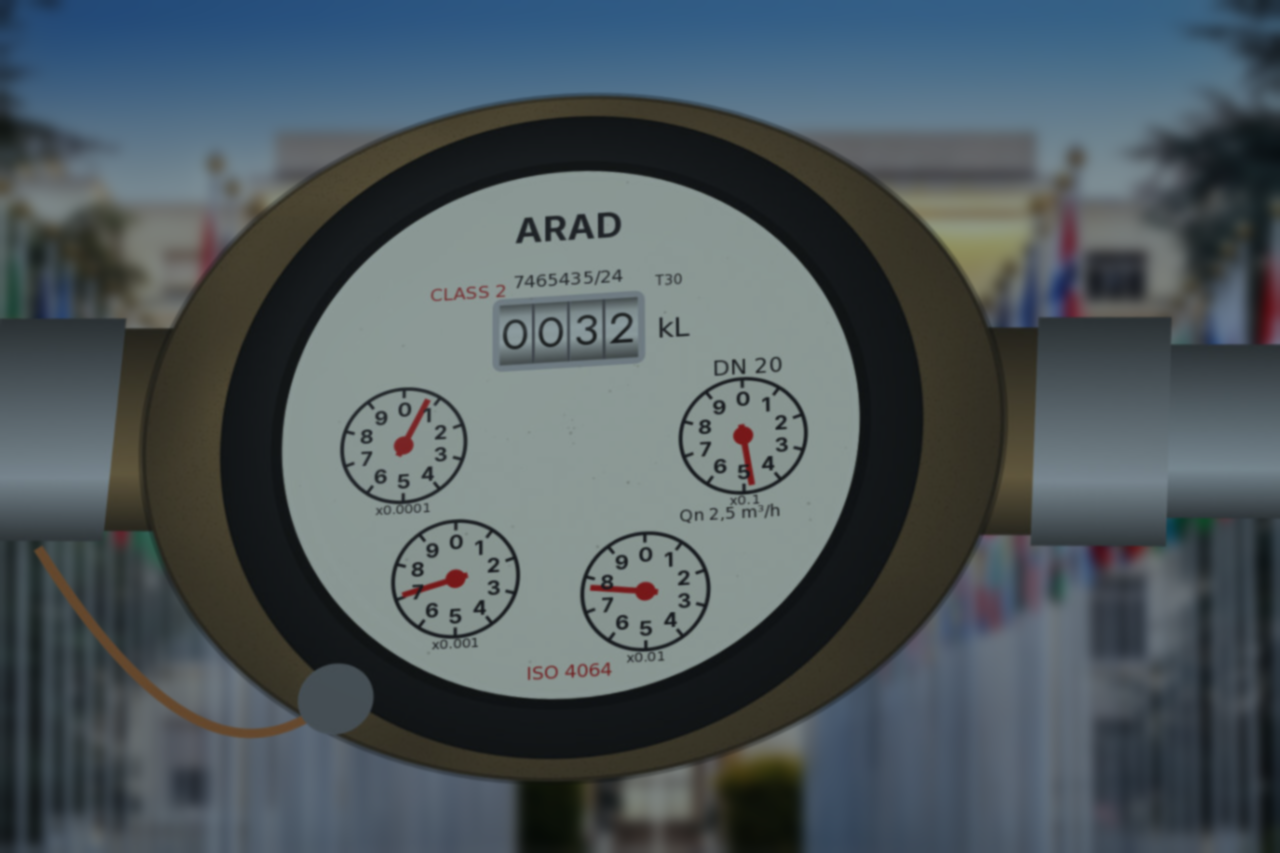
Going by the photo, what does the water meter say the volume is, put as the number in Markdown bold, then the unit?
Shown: **32.4770** kL
